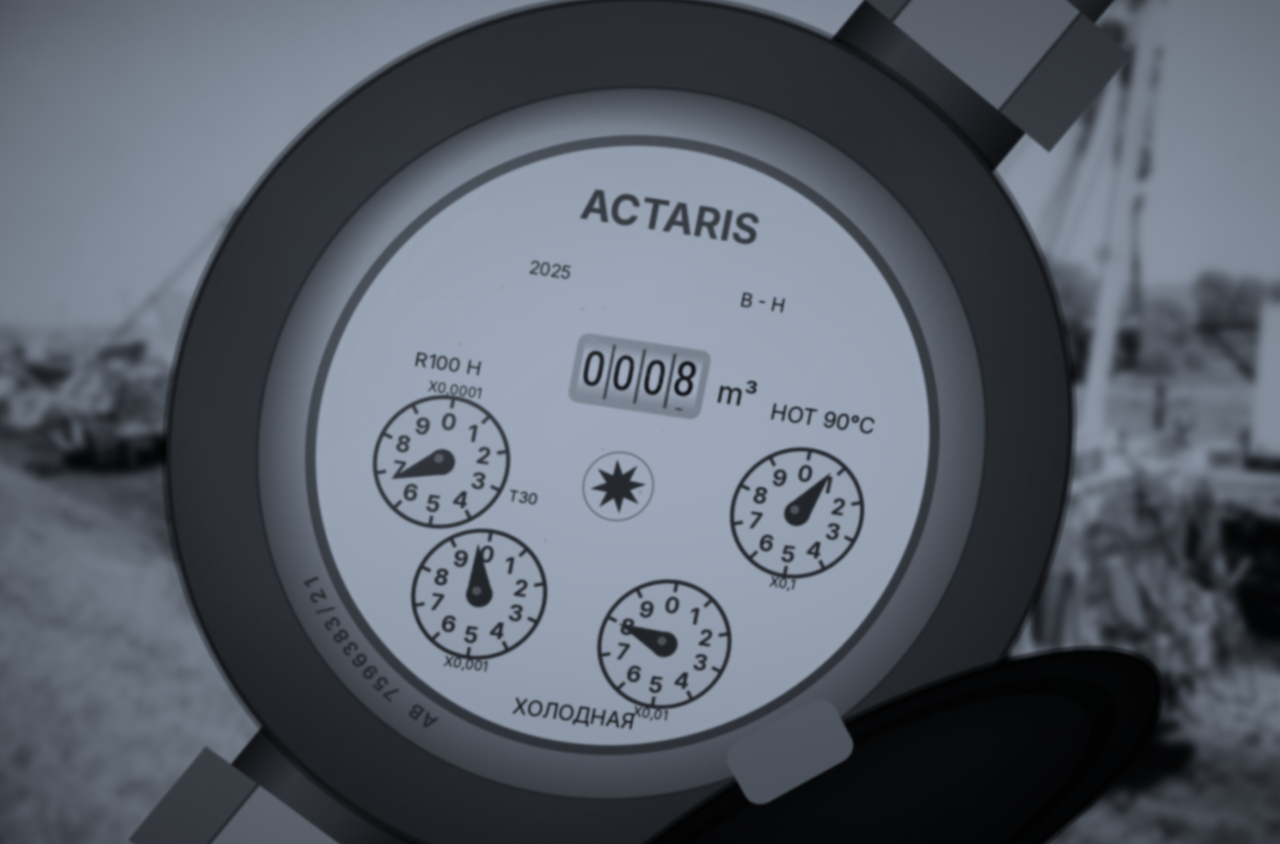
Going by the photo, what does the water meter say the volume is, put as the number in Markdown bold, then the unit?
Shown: **8.0796** m³
